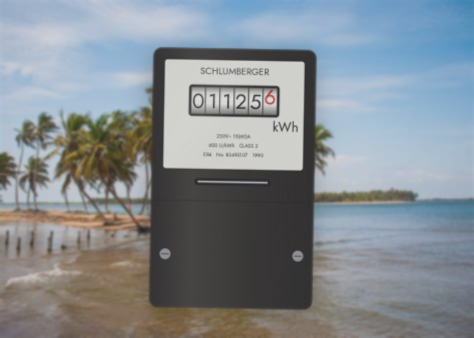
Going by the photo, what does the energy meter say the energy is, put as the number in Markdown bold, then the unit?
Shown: **1125.6** kWh
